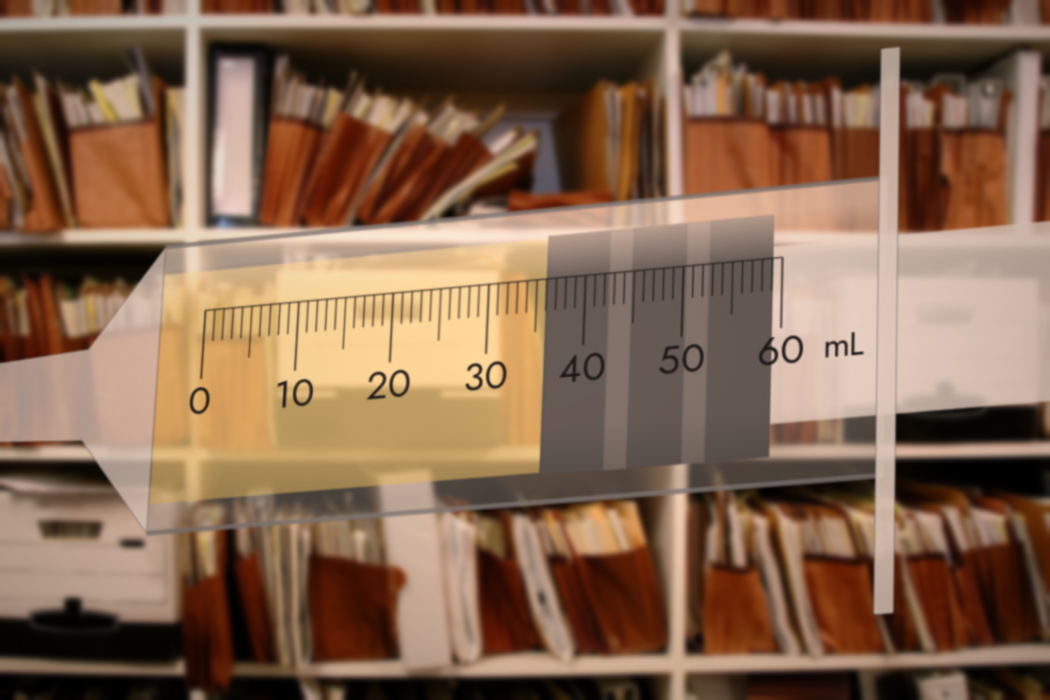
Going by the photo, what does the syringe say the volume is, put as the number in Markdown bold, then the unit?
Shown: **36** mL
